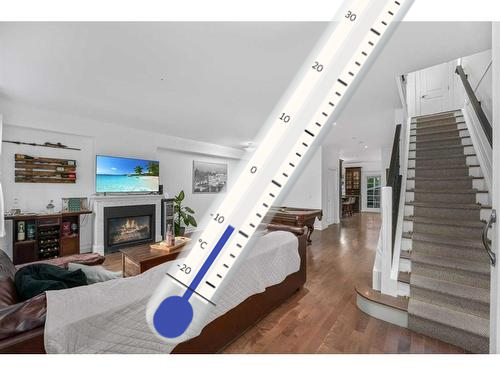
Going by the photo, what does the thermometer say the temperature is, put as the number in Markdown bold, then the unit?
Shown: **-10** °C
